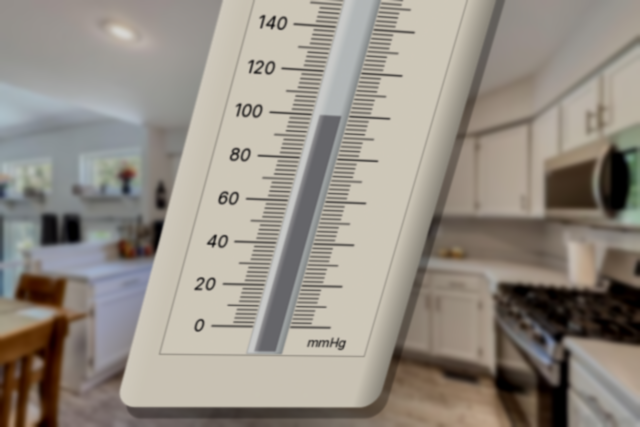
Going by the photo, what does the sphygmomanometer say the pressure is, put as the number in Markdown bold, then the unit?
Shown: **100** mmHg
